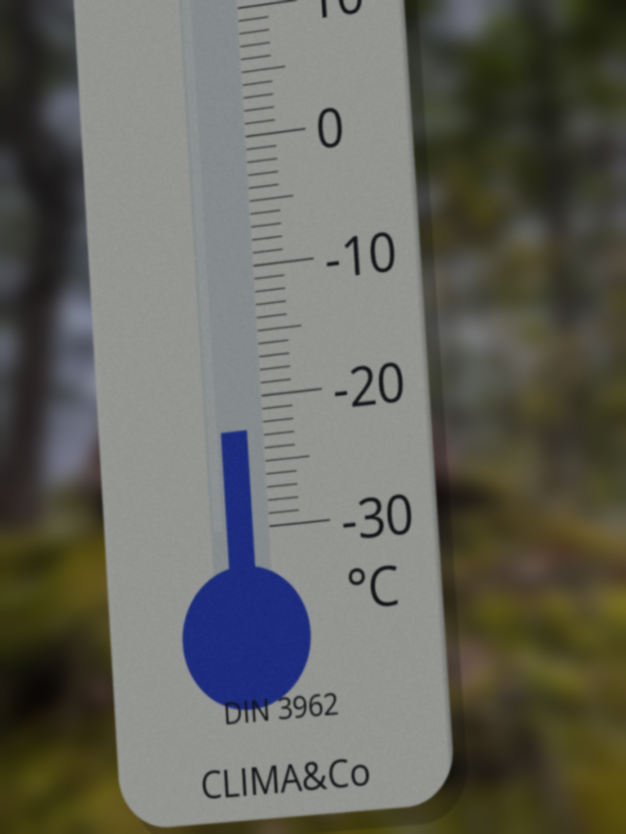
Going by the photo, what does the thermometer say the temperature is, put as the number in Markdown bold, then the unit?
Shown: **-22.5** °C
